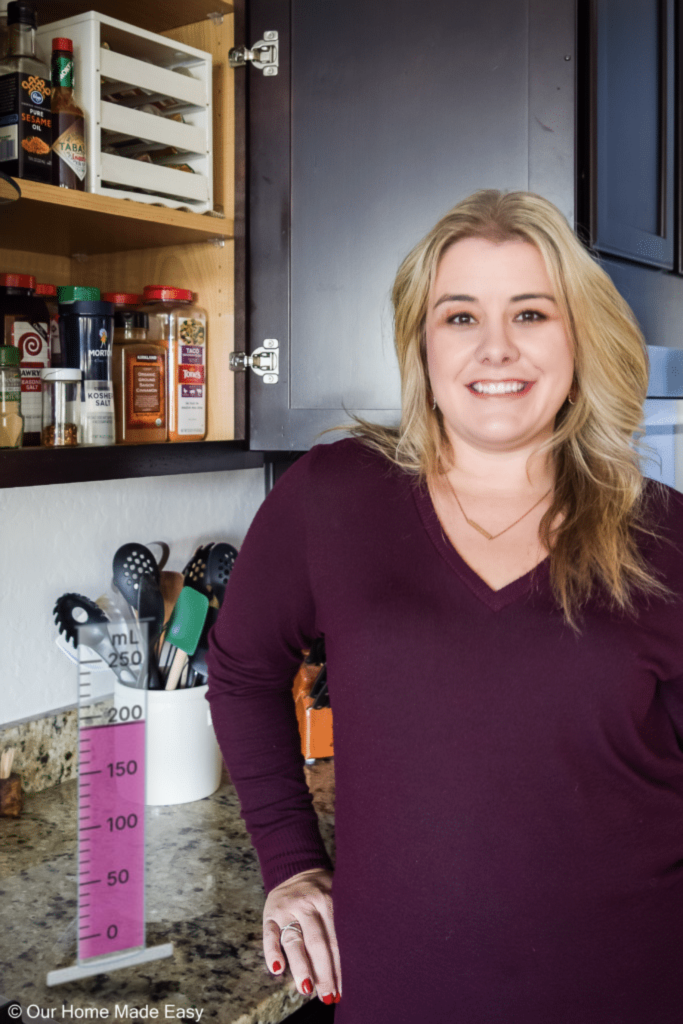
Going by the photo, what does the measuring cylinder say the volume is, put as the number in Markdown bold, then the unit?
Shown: **190** mL
